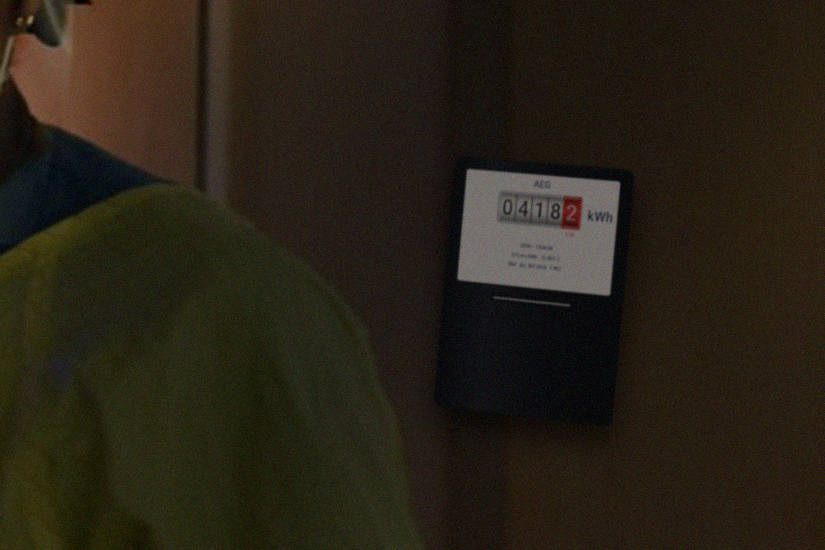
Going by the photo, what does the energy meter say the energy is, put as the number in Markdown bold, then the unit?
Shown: **418.2** kWh
